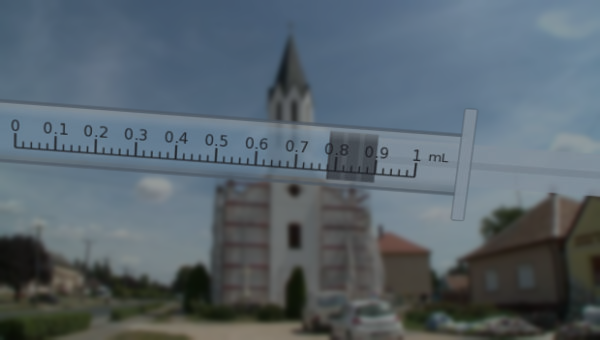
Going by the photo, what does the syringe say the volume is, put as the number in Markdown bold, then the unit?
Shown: **0.78** mL
